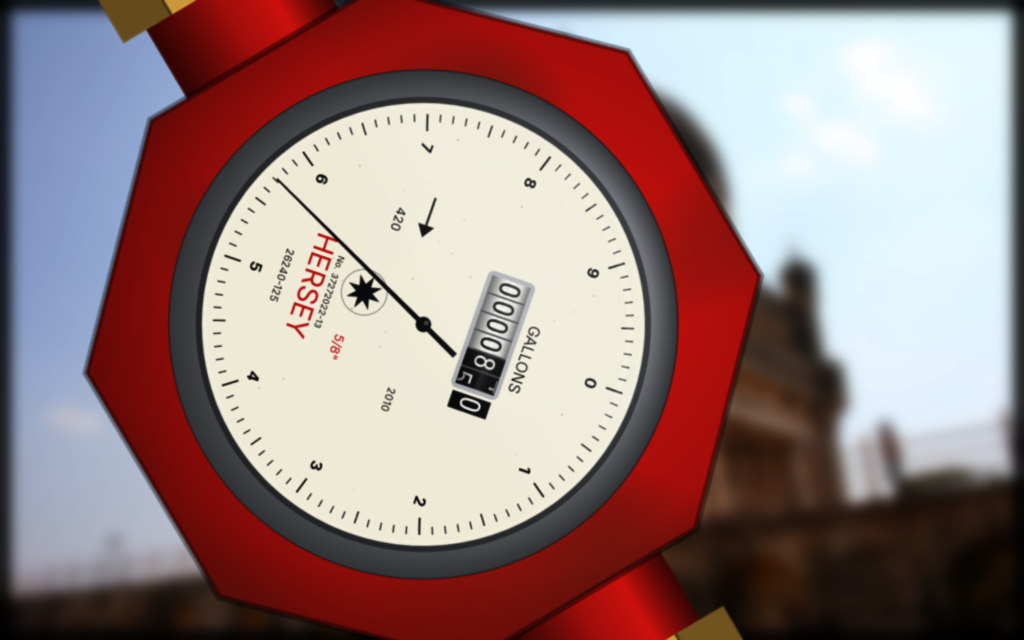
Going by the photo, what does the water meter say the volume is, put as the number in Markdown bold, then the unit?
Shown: **845.7** gal
